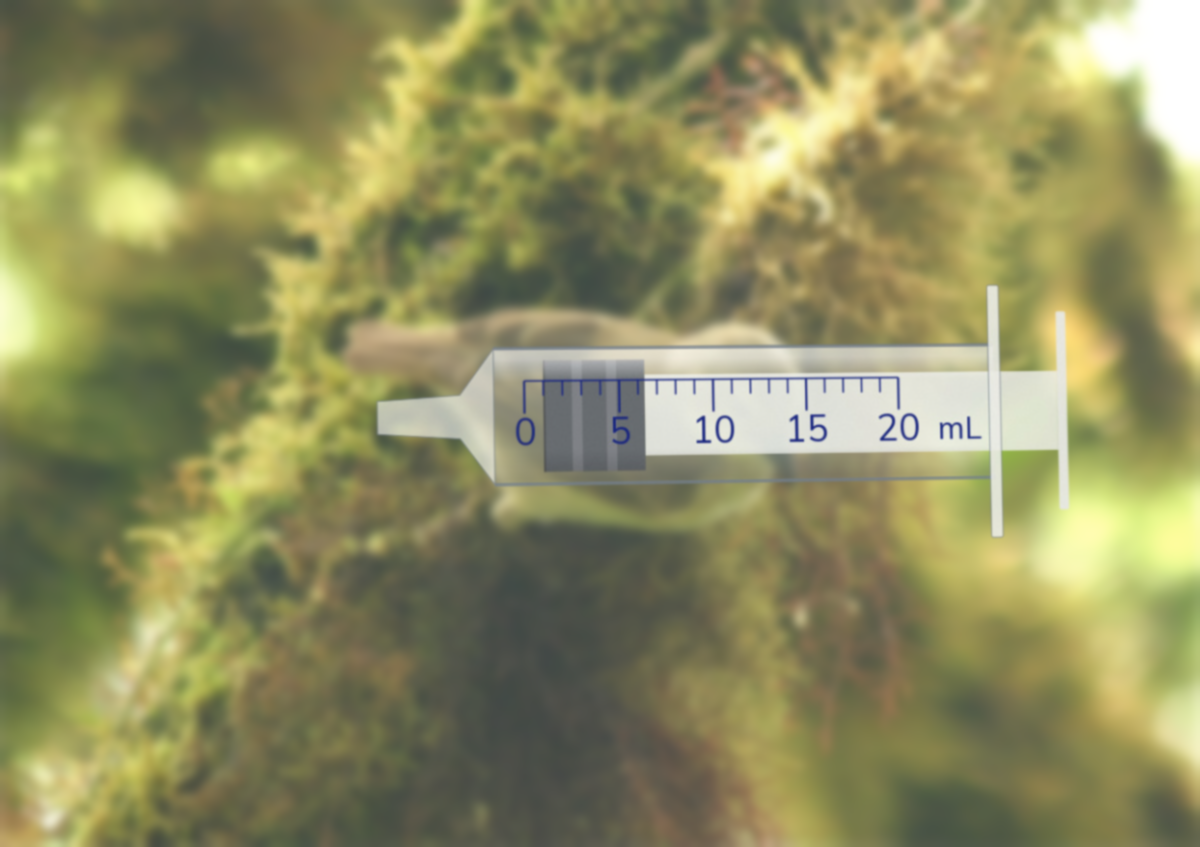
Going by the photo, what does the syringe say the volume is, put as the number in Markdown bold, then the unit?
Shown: **1** mL
